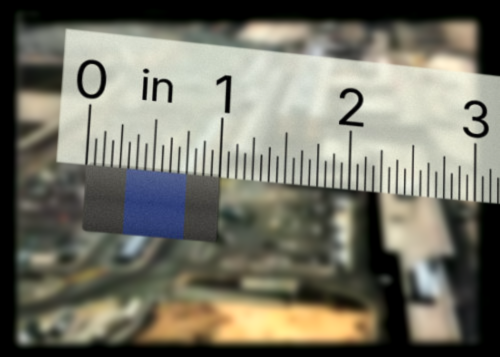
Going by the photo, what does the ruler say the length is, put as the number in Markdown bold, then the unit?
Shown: **1** in
